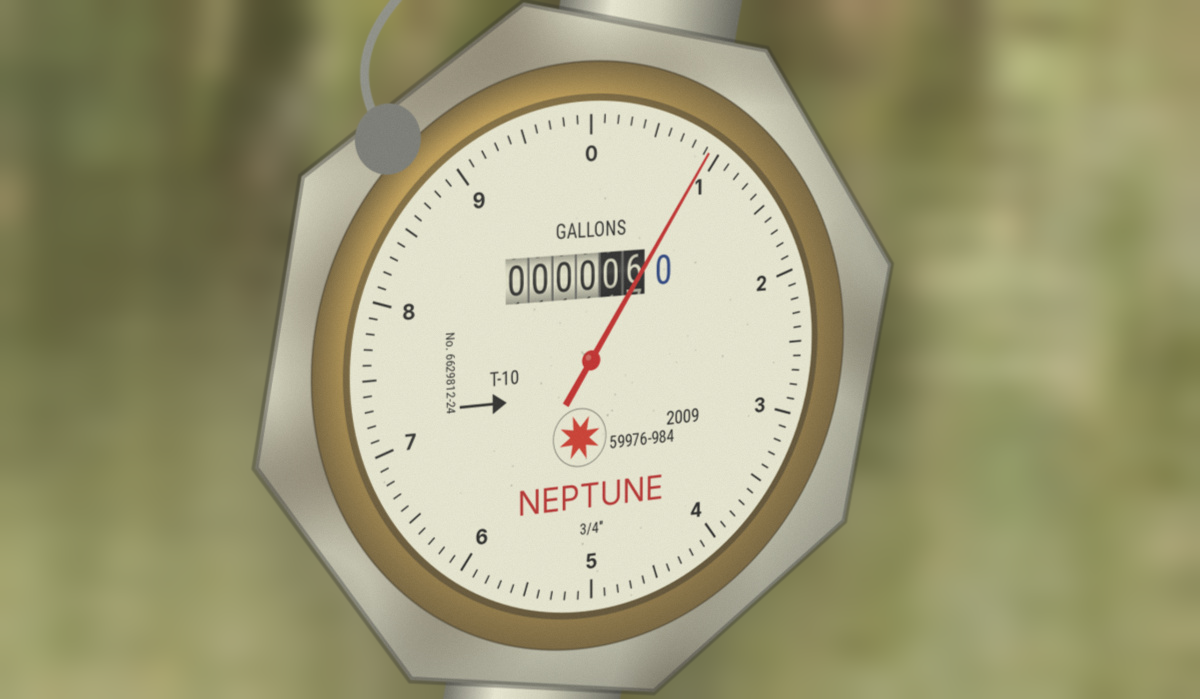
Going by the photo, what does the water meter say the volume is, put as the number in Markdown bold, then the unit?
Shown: **60.9** gal
